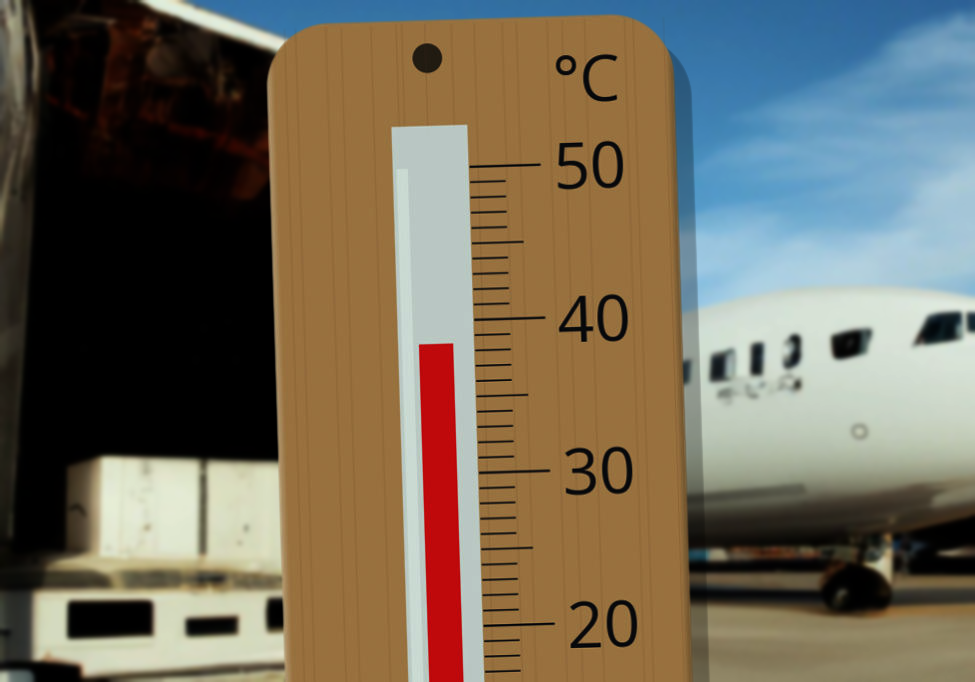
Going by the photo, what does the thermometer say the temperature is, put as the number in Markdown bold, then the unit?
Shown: **38.5** °C
